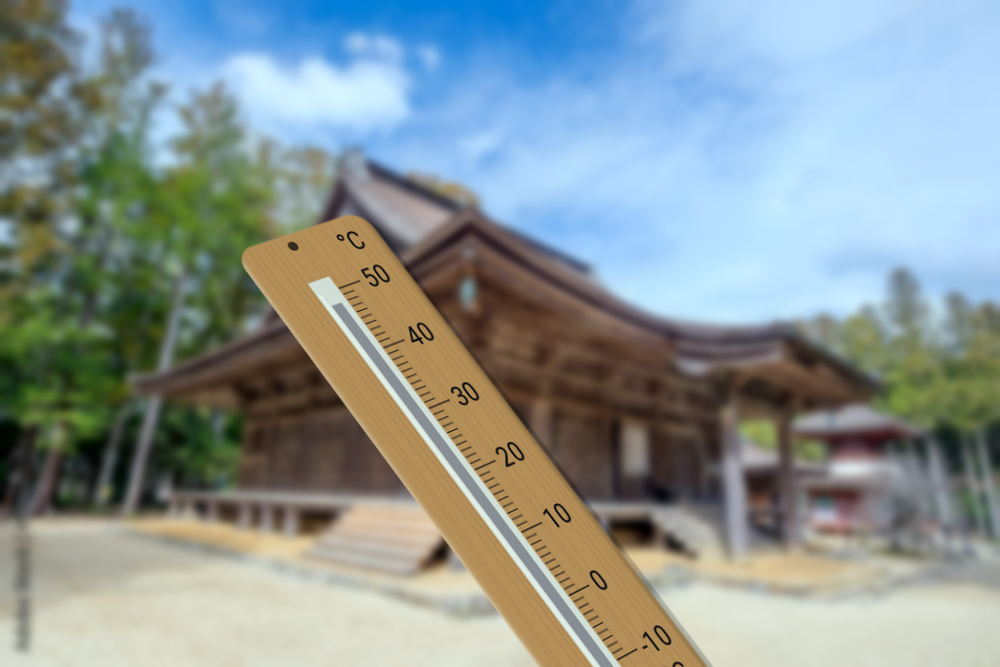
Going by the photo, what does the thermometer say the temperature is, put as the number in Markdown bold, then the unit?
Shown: **48** °C
